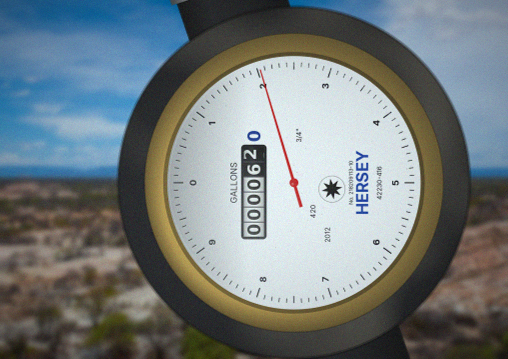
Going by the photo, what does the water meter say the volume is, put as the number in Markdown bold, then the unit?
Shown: **622.0** gal
